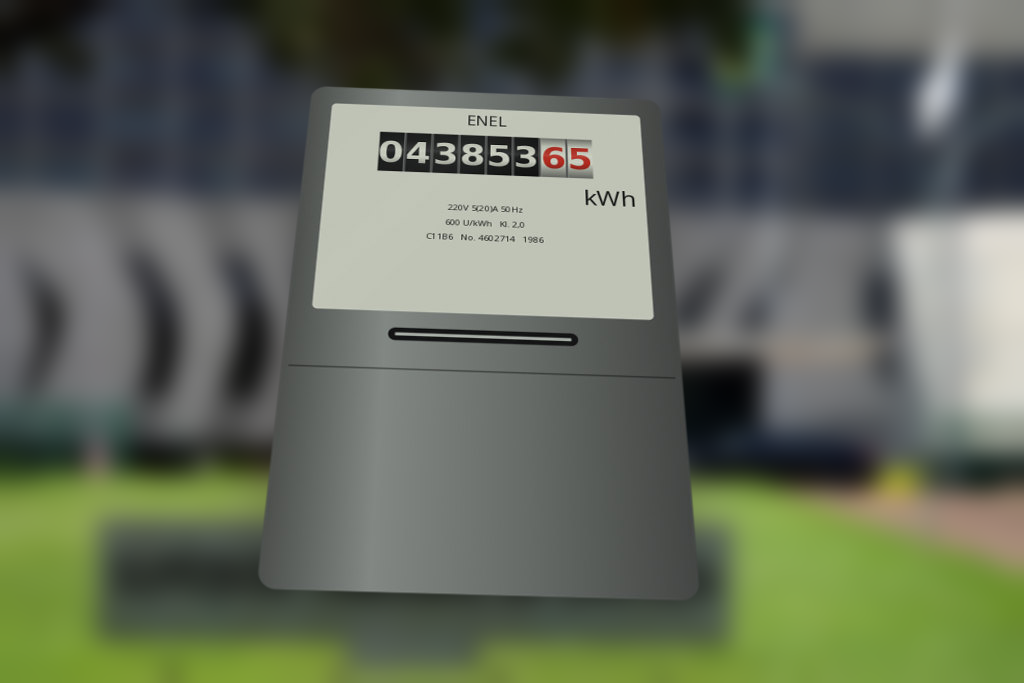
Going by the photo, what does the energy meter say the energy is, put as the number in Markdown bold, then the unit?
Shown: **43853.65** kWh
